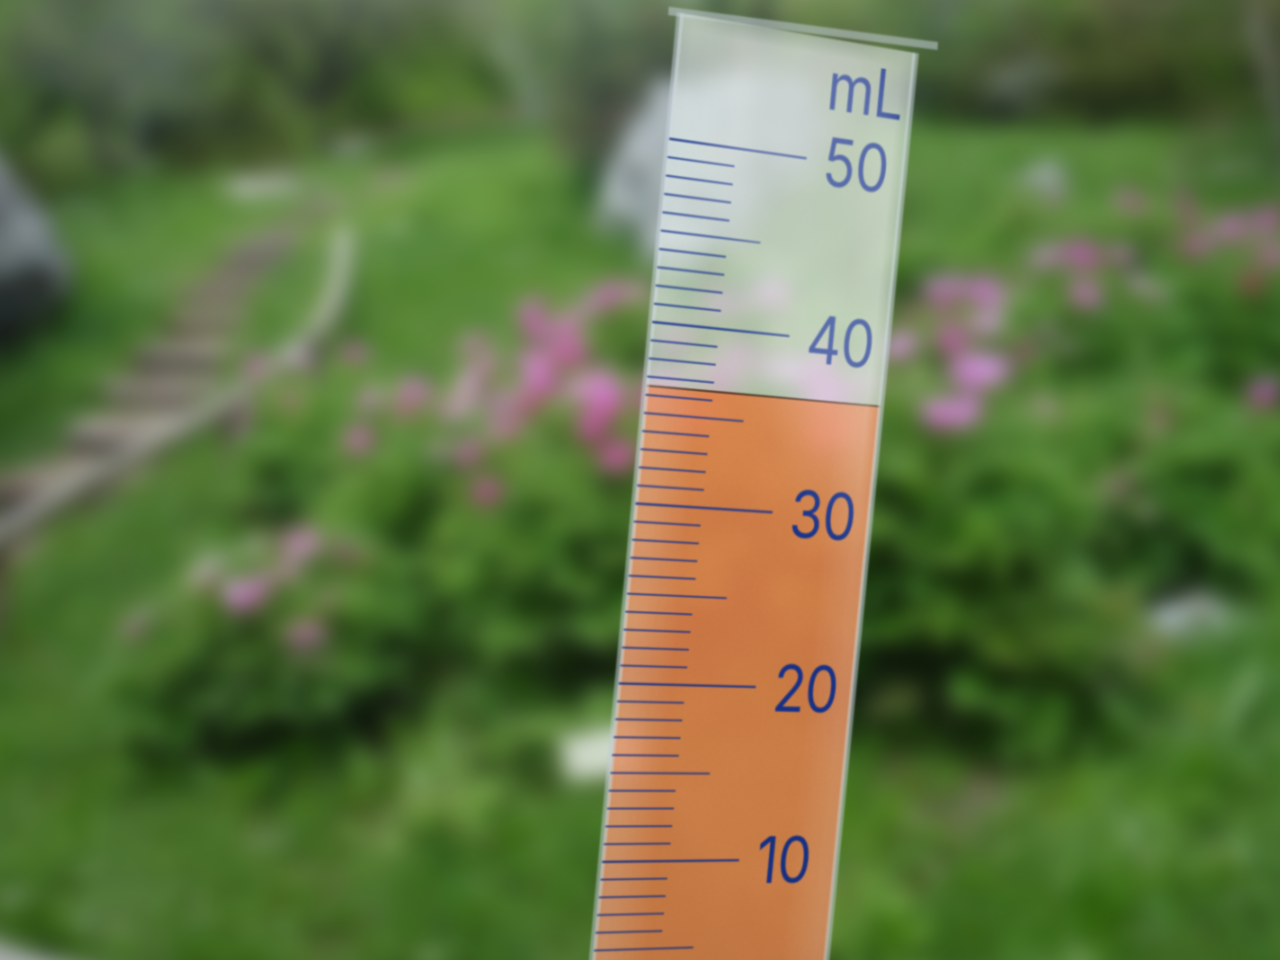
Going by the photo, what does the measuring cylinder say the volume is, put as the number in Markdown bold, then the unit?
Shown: **36.5** mL
